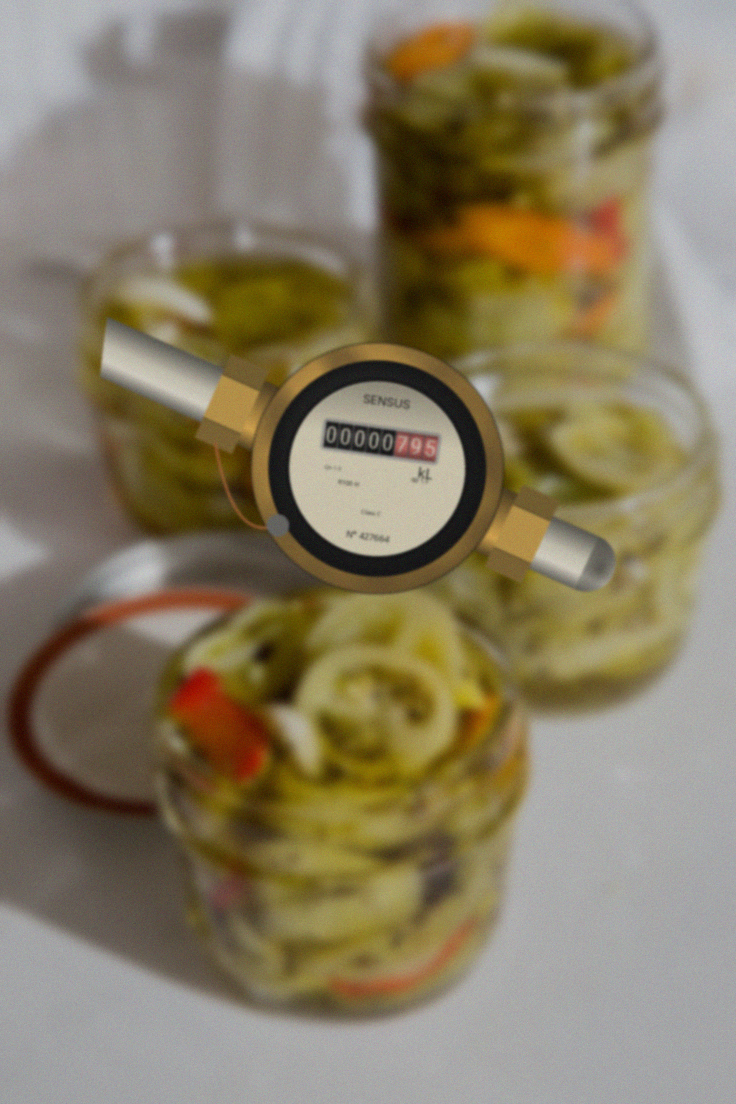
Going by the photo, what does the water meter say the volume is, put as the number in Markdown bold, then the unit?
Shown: **0.795** kL
